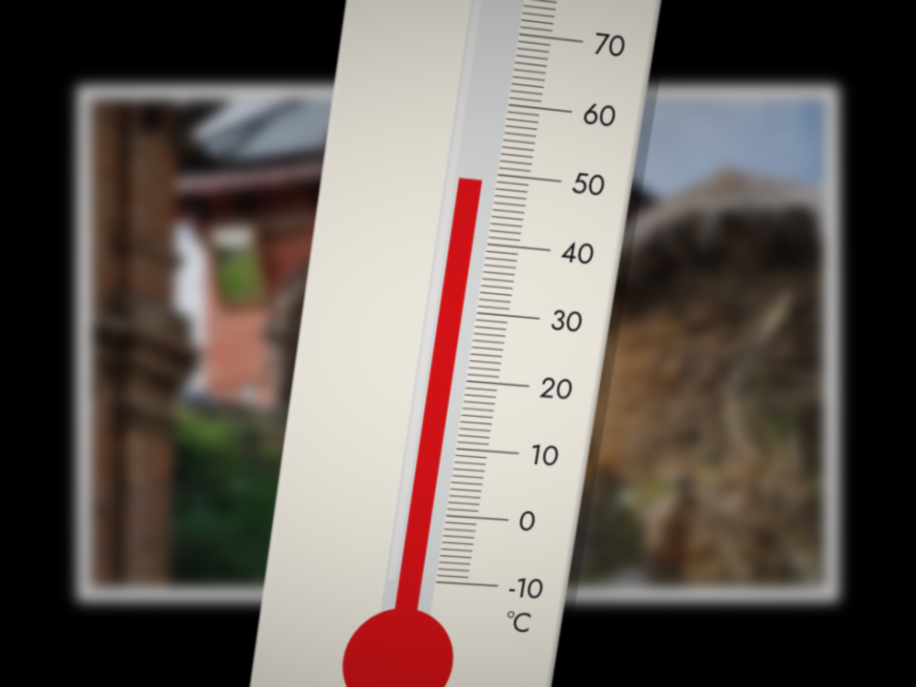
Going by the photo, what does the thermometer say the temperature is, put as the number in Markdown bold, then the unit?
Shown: **49** °C
